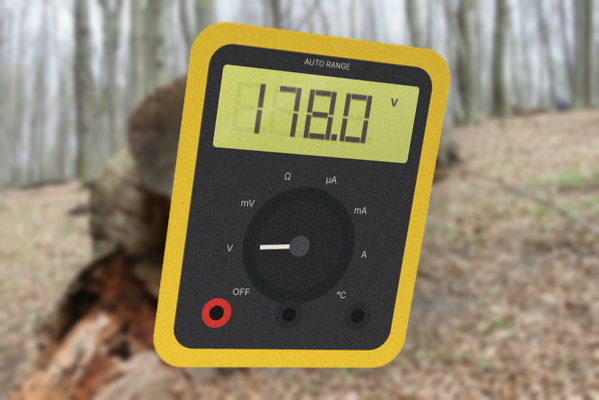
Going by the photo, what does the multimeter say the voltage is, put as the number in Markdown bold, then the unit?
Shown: **178.0** V
